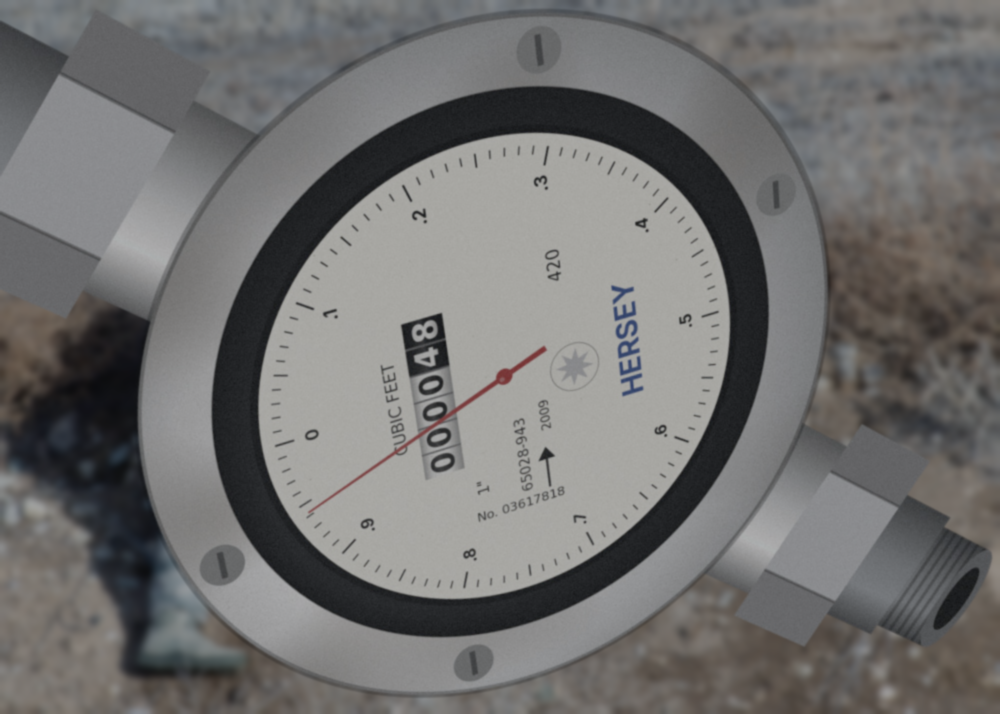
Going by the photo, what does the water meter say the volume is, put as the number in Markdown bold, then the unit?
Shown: **47.94** ft³
